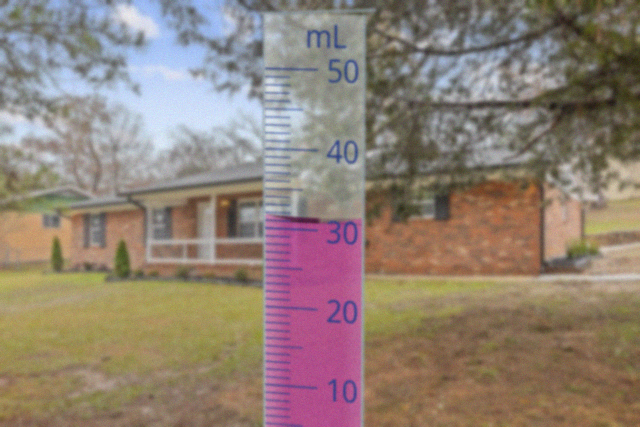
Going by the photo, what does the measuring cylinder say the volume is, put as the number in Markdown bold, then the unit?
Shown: **31** mL
